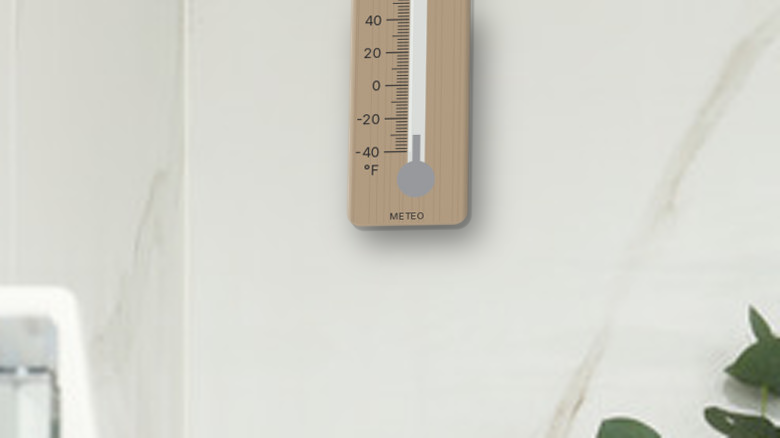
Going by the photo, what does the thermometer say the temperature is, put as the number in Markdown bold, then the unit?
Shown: **-30** °F
